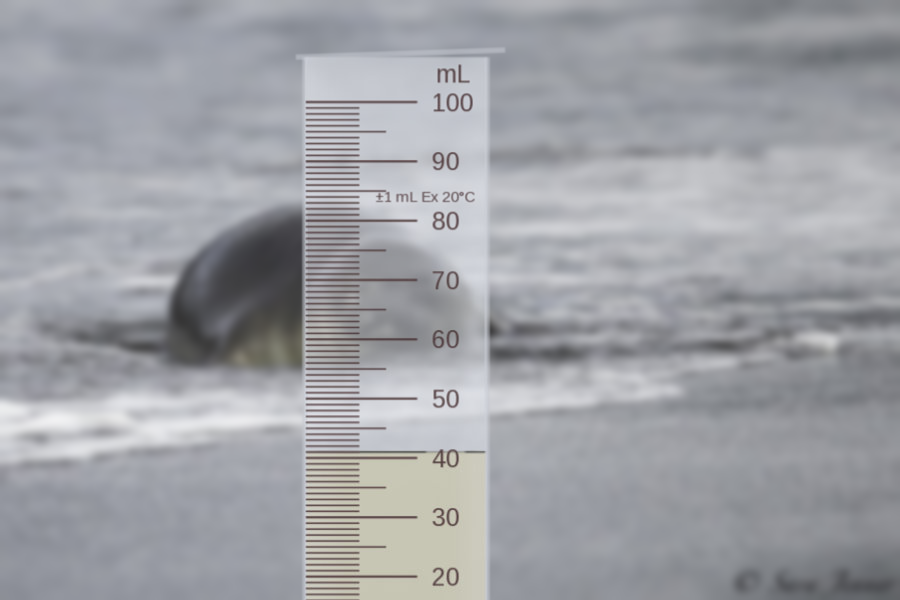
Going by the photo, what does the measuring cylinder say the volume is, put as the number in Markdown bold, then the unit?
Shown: **41** mL
